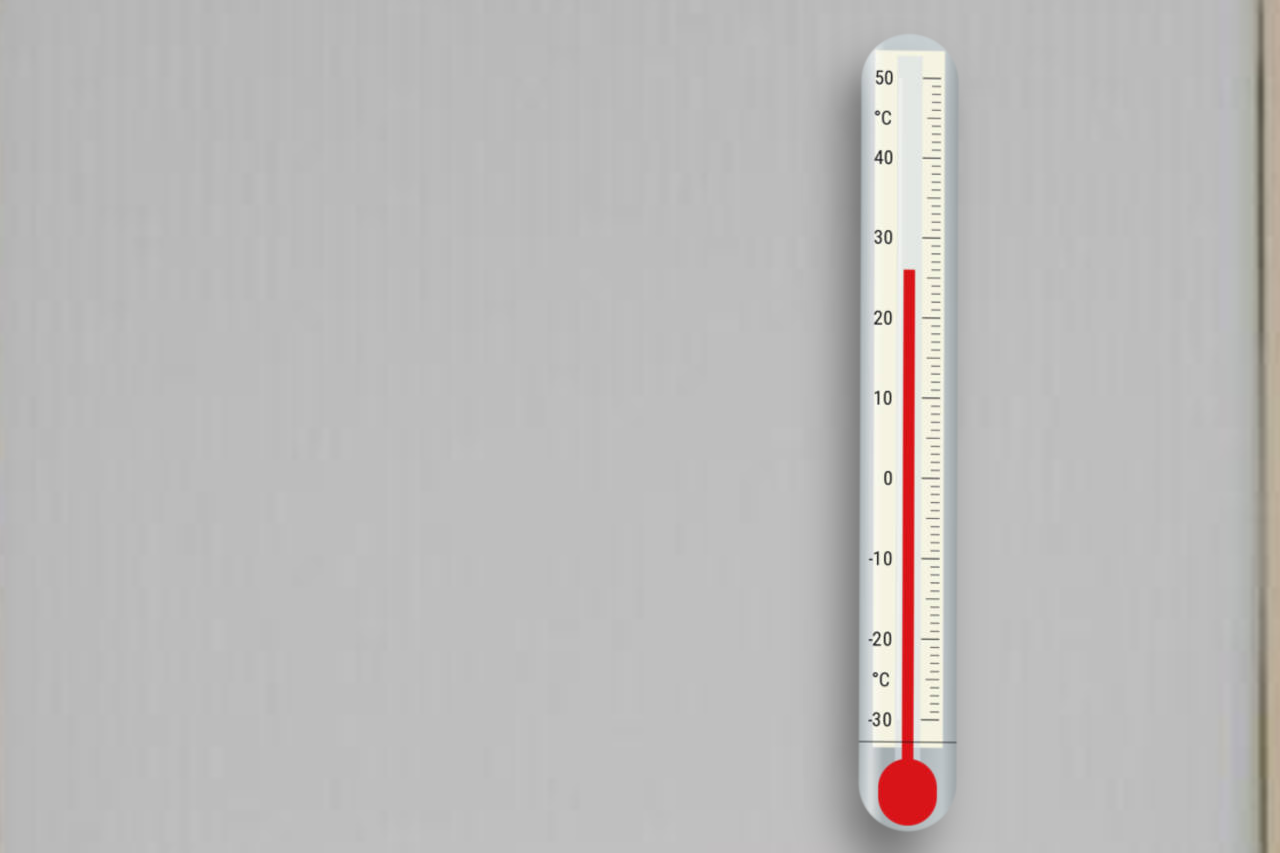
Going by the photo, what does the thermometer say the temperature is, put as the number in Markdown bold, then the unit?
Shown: **26** °C
